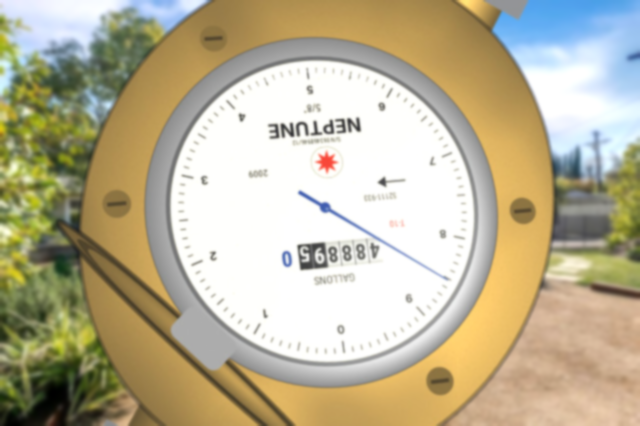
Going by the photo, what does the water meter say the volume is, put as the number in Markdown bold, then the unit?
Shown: **4888948.5** gal
